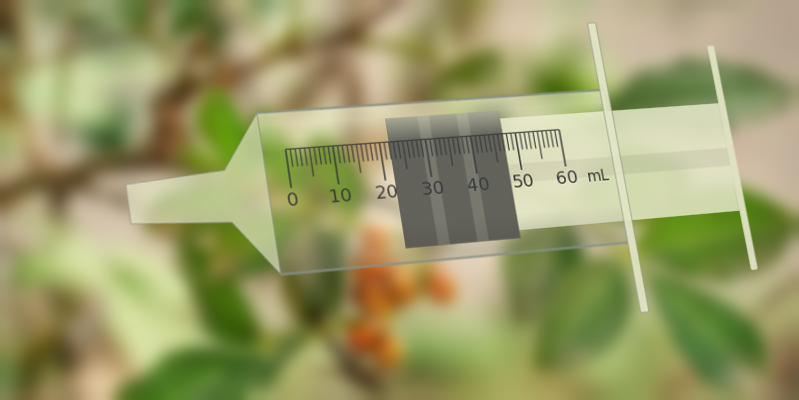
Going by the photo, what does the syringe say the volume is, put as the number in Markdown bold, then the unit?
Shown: **22** mL
